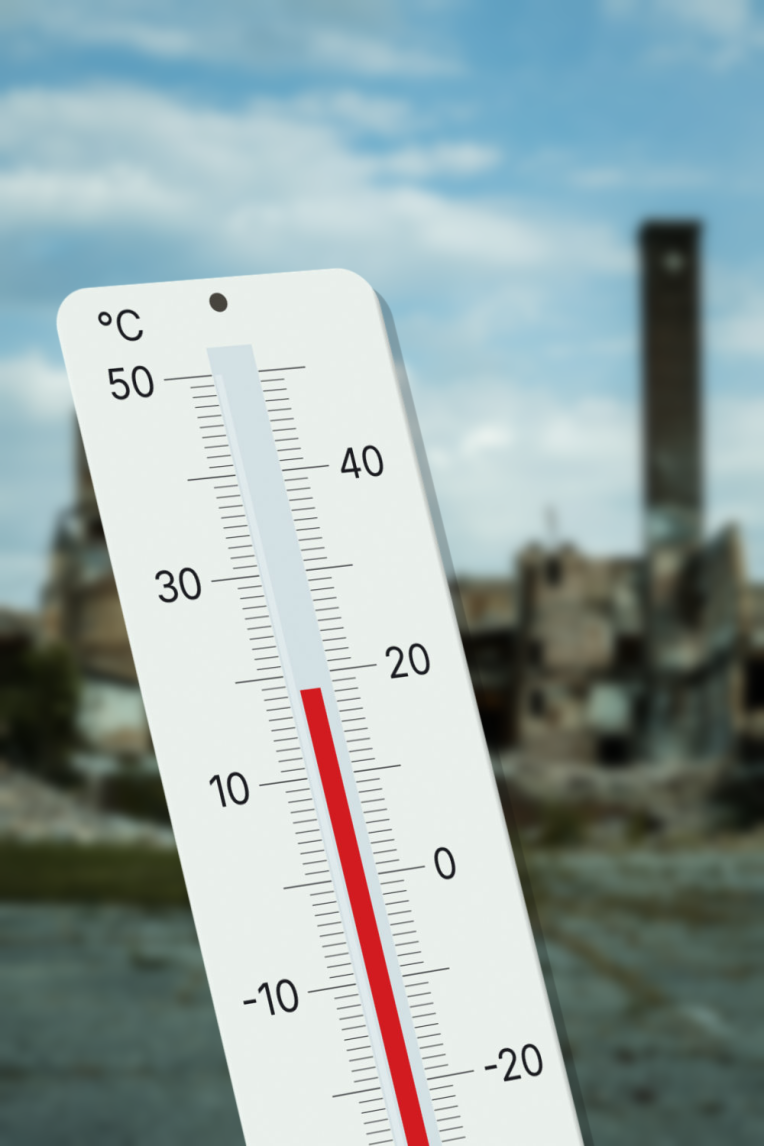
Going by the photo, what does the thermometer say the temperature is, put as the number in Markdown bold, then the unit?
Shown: **18.5** °C
